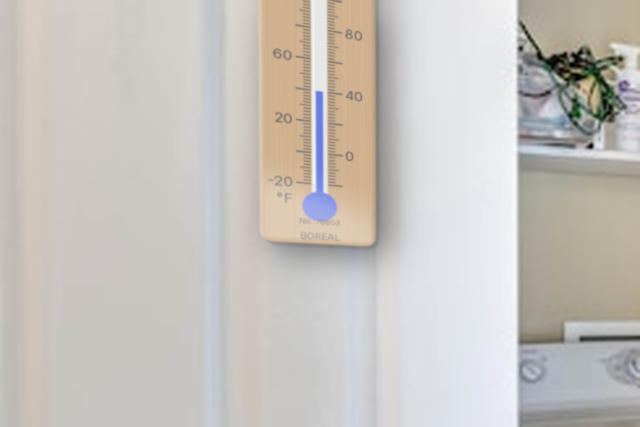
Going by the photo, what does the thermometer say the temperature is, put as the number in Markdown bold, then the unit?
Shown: **40** °F
